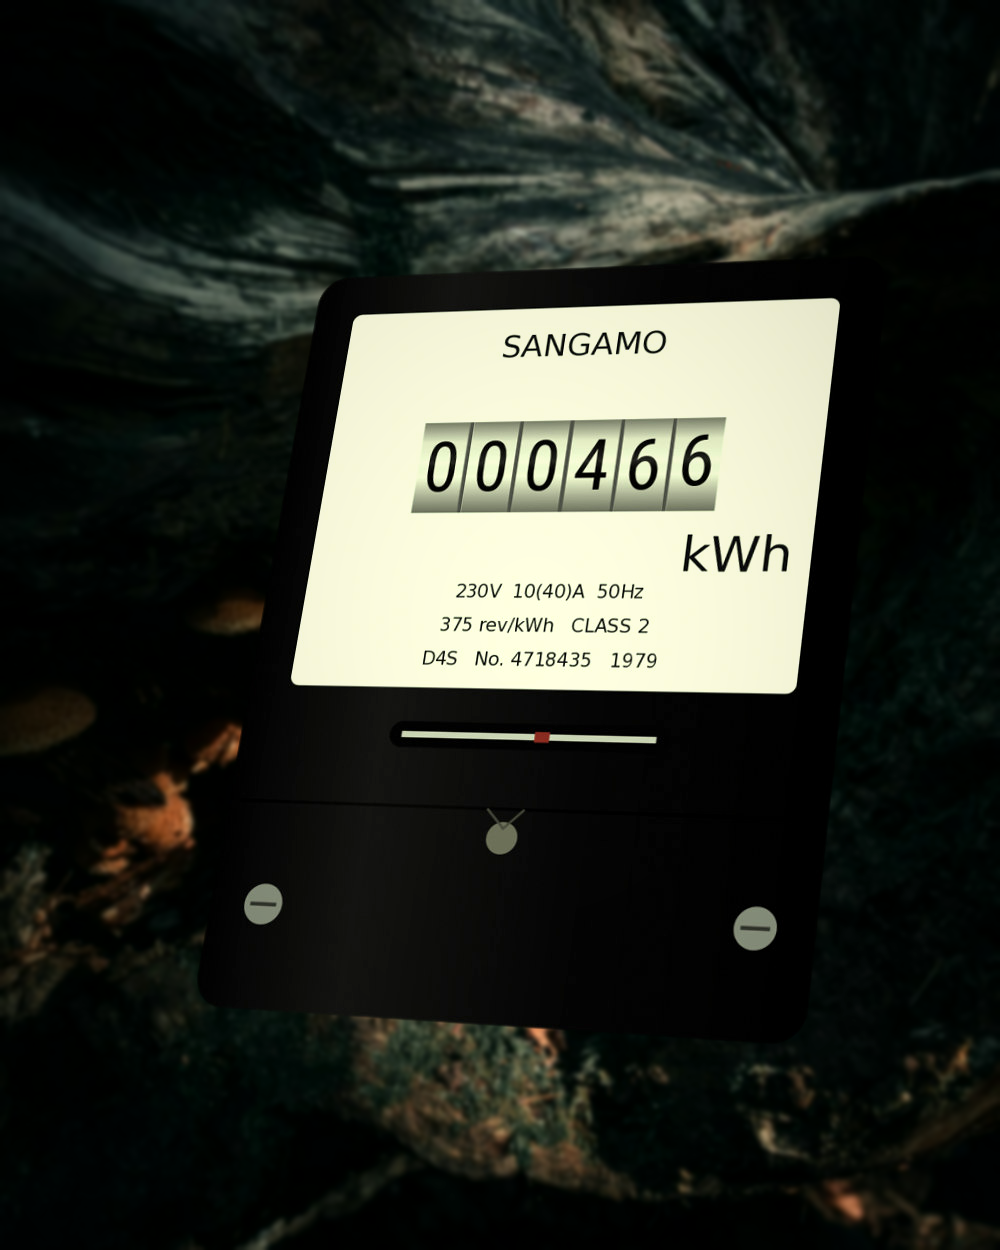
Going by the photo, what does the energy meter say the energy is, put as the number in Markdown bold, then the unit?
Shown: **466** kWh
